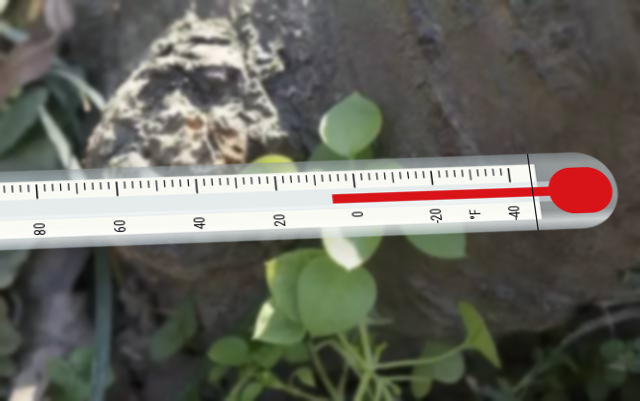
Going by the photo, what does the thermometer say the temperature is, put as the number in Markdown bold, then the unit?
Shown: **6** °F
